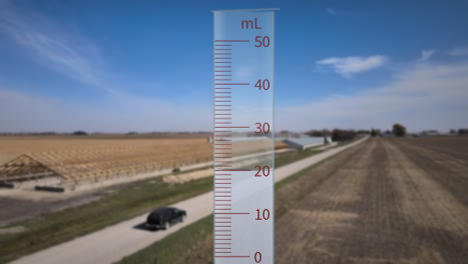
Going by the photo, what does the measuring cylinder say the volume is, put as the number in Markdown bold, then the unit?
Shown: **20** mL
